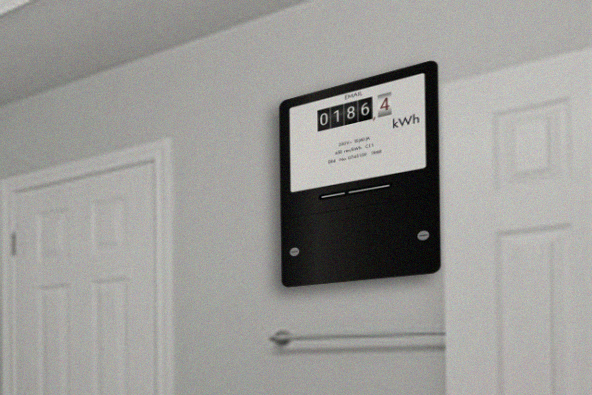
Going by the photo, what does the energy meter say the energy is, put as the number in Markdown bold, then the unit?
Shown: **186.4** kWh
